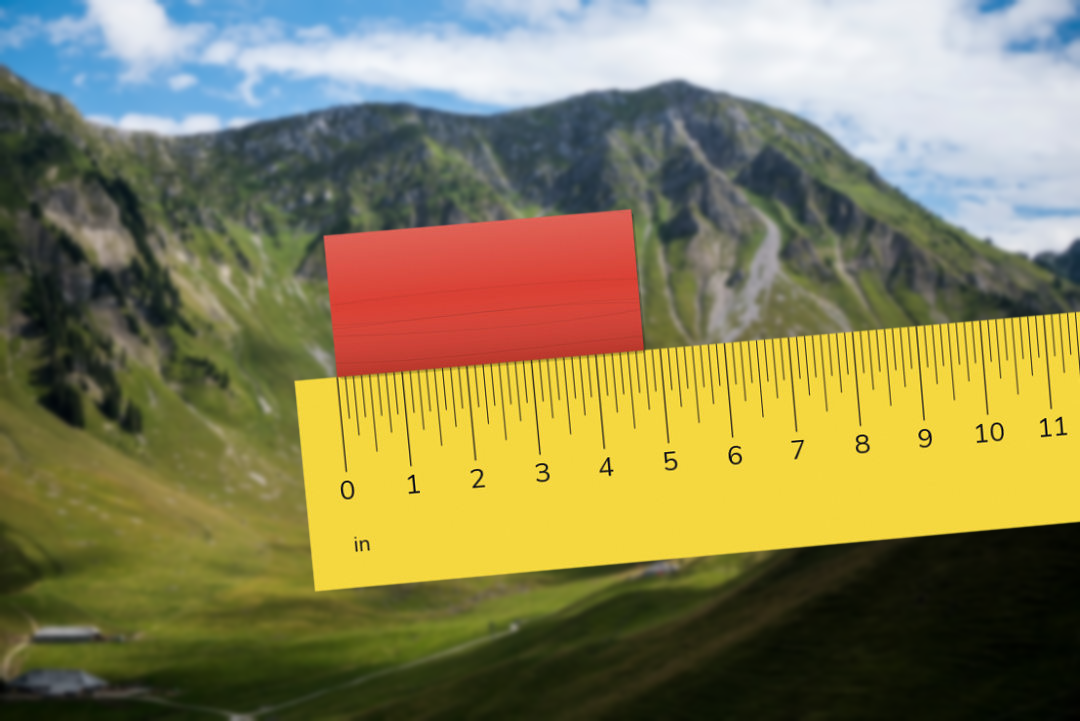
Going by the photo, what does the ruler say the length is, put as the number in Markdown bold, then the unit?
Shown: **4.75** in
